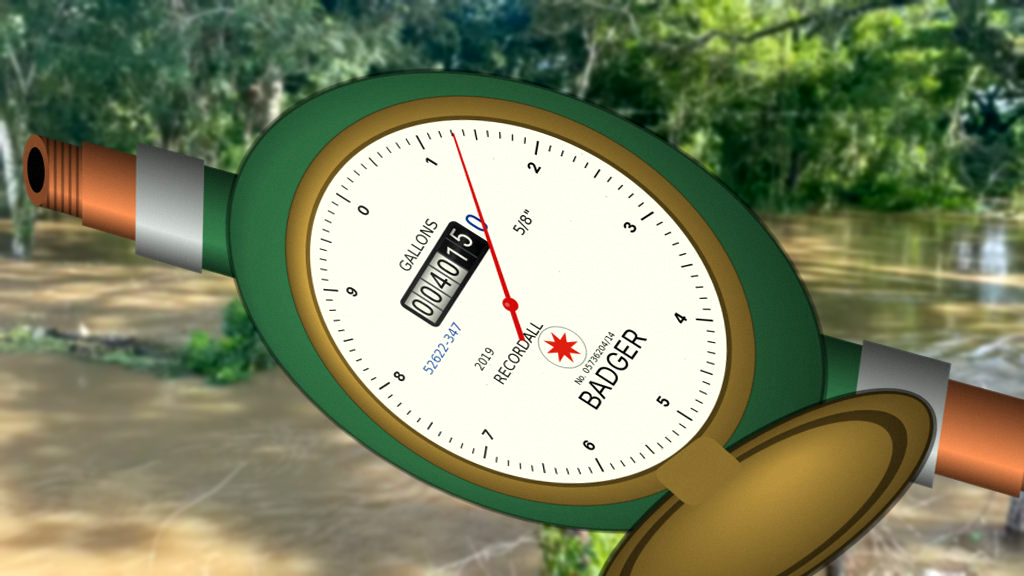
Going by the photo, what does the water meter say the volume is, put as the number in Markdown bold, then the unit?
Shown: **40151.3** gal
